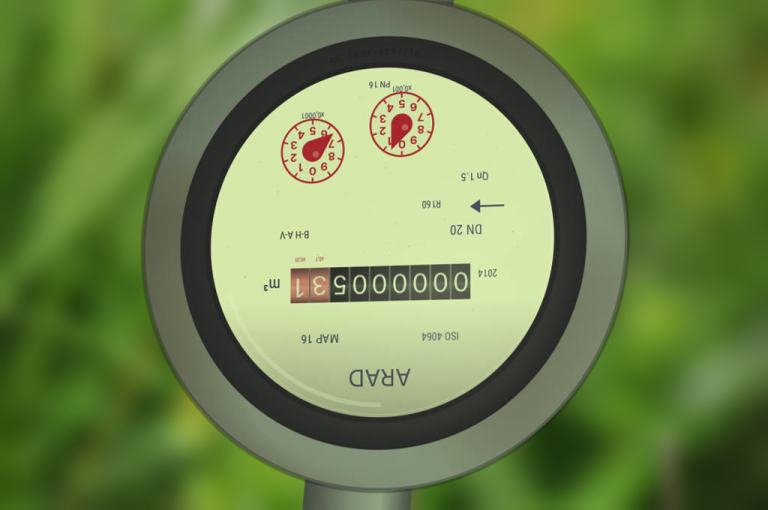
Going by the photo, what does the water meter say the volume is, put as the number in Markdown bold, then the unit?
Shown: **5.3106** m³
